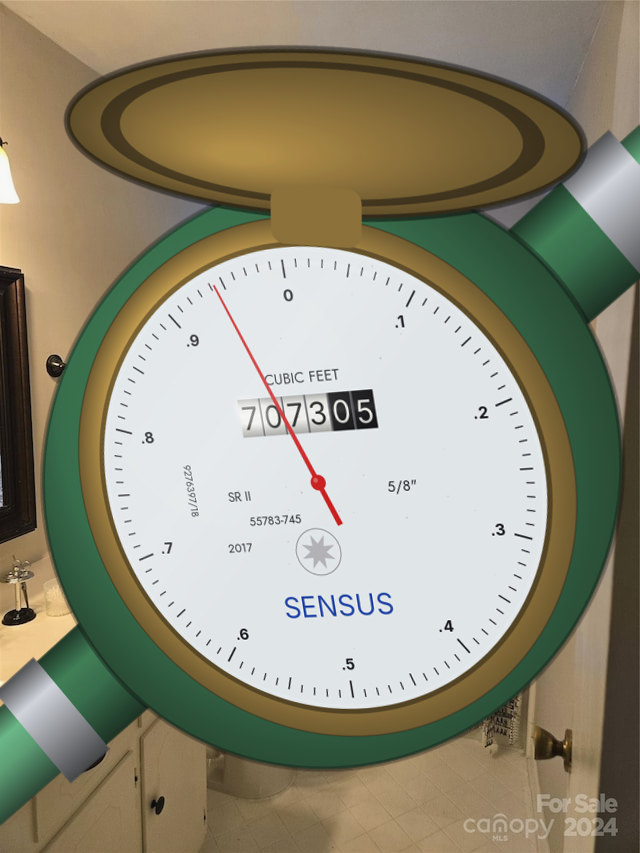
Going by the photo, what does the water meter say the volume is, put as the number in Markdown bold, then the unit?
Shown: **707304.94** ft³
